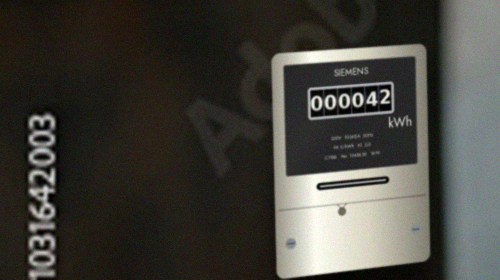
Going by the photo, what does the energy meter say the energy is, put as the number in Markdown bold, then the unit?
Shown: **42** kWh
